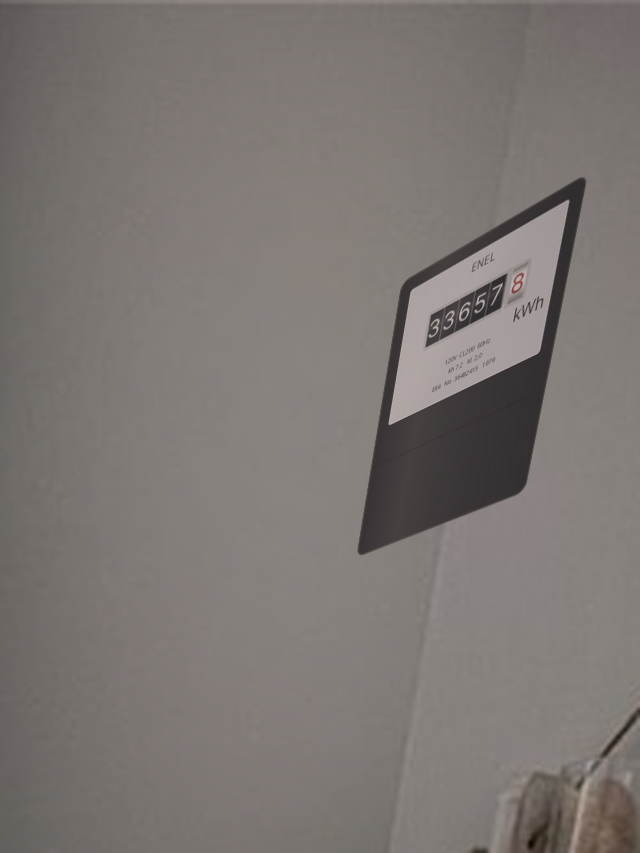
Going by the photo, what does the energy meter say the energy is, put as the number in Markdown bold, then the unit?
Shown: **33657.8** kWh
